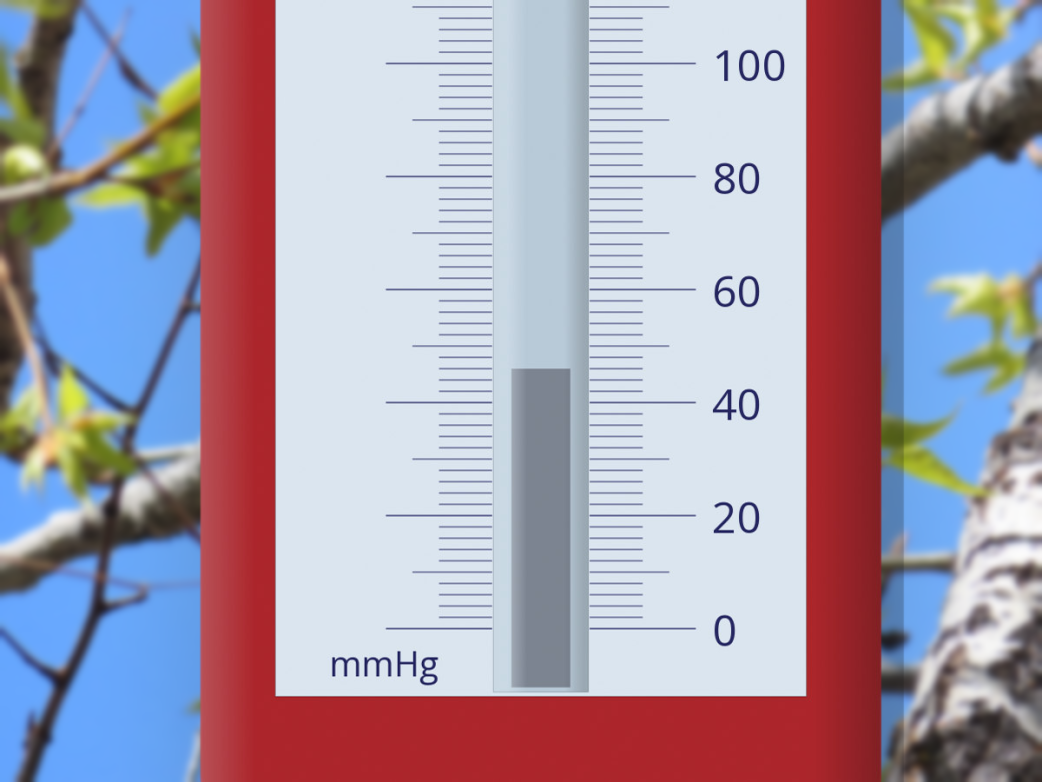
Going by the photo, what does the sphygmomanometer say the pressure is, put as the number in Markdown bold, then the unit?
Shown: **46** mmHg
